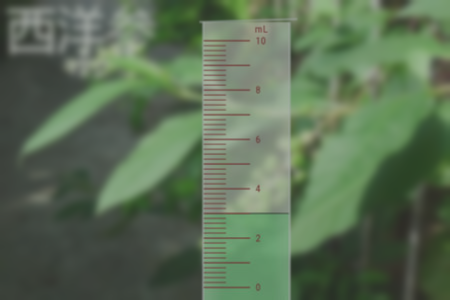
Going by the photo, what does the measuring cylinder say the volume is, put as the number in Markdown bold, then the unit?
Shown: **3** mL
